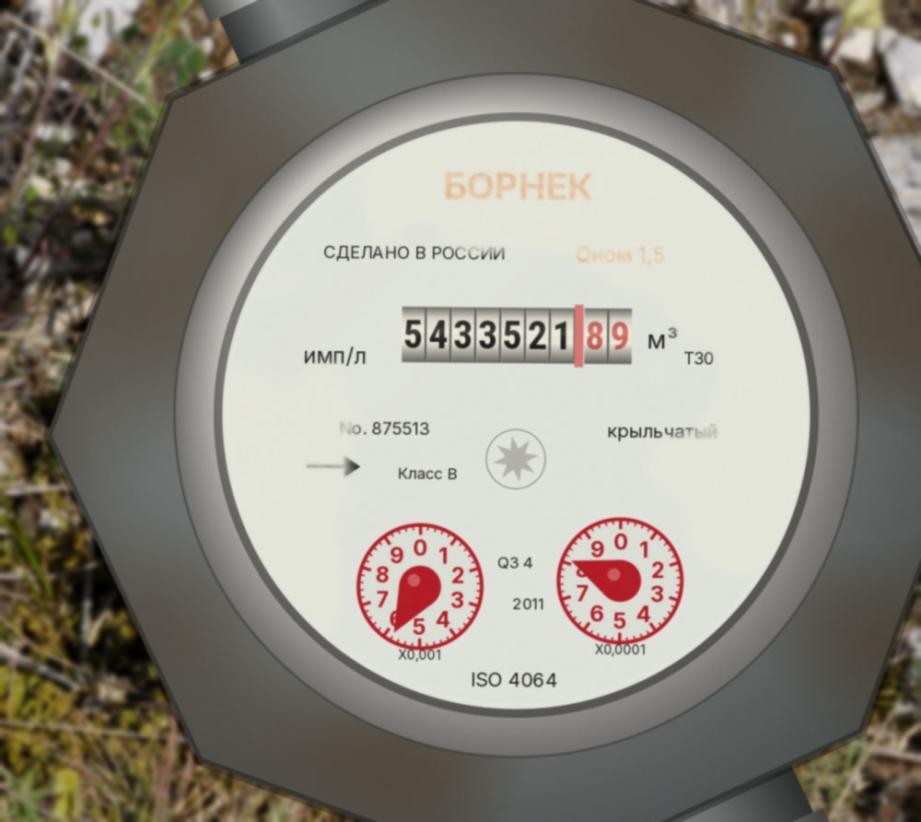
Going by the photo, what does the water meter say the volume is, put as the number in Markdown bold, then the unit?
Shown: **5433521.8958** m³
